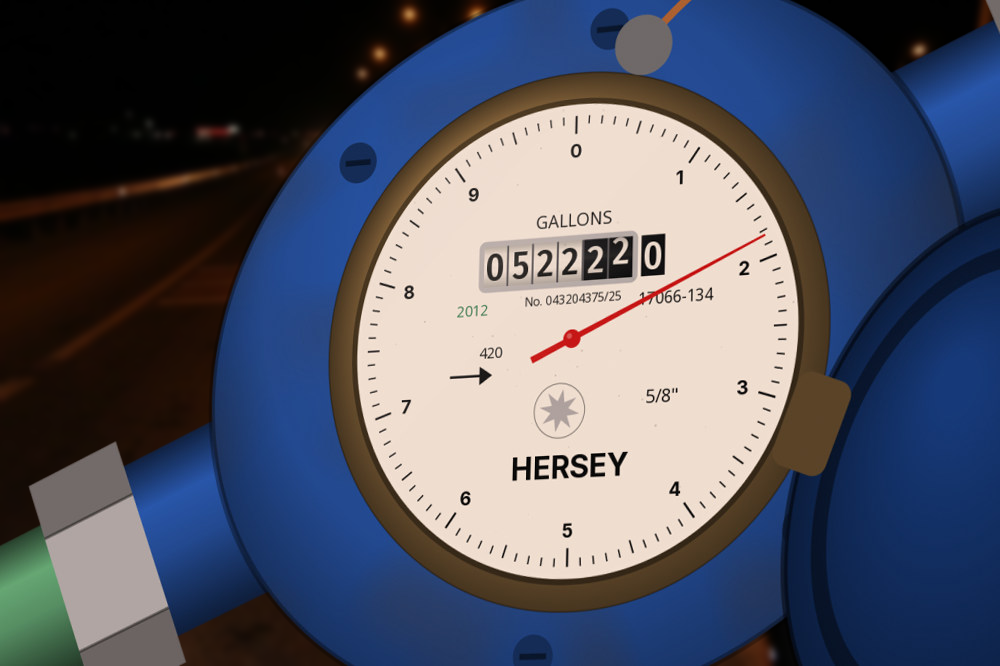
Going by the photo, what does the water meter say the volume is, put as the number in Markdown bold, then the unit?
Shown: **522221.8** gal
